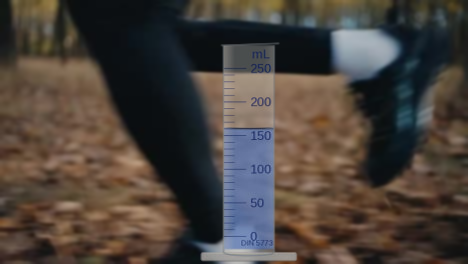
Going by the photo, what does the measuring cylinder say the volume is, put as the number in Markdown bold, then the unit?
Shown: **160** mL
